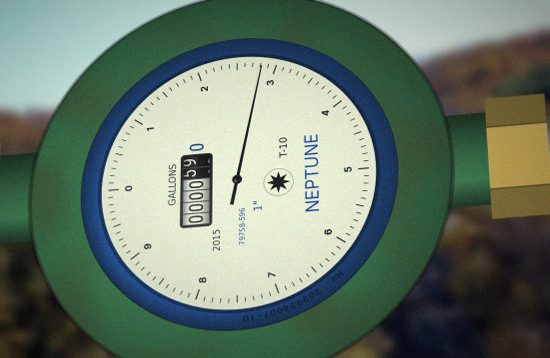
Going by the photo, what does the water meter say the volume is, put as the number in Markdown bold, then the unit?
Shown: **592.8** gal
